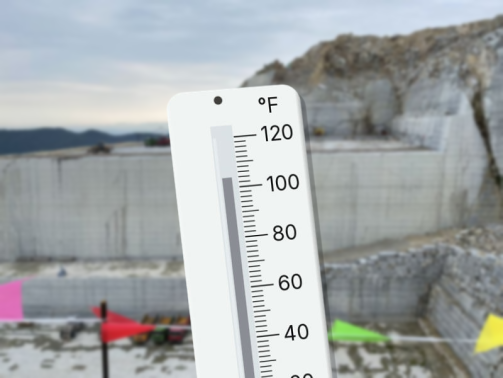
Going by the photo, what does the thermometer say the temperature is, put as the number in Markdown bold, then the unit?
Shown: **104** °F
